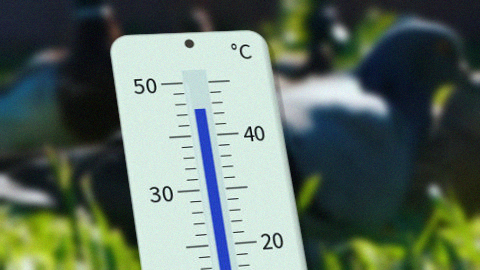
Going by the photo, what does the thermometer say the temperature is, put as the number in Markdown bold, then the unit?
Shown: **45** °C
